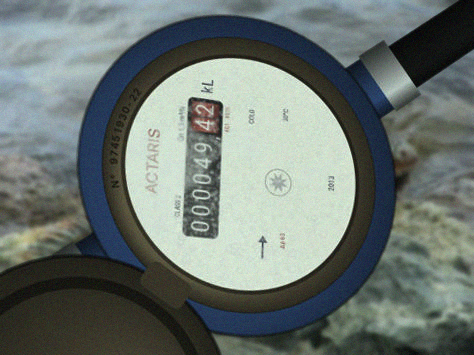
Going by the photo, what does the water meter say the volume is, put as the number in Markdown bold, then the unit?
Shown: **49.42** kL
